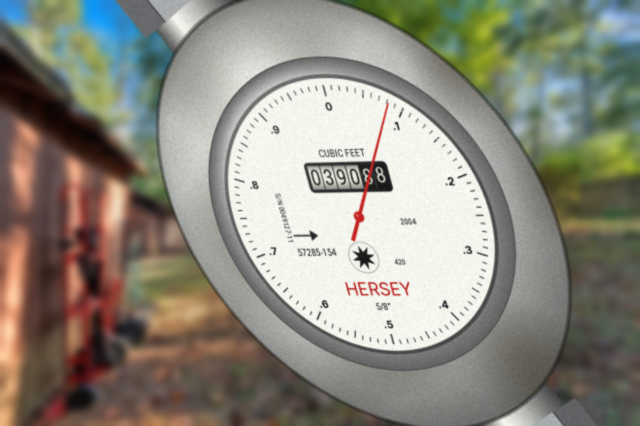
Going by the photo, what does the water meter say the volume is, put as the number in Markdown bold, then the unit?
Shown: **39088.08** ft³
